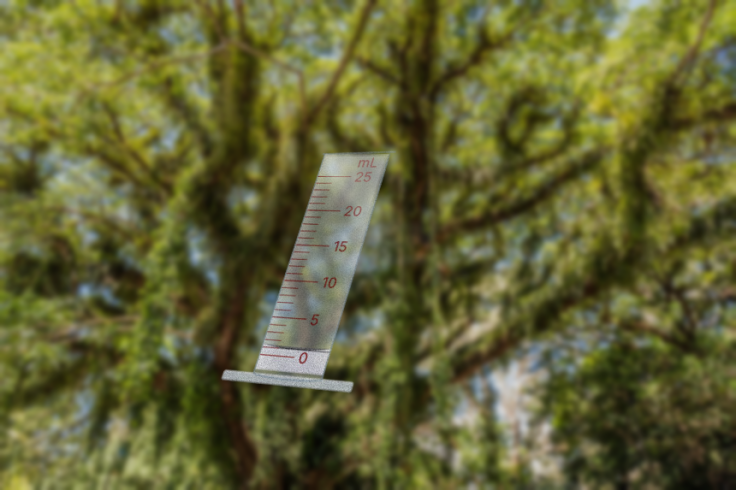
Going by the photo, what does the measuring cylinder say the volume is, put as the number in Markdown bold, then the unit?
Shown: **1** mL
